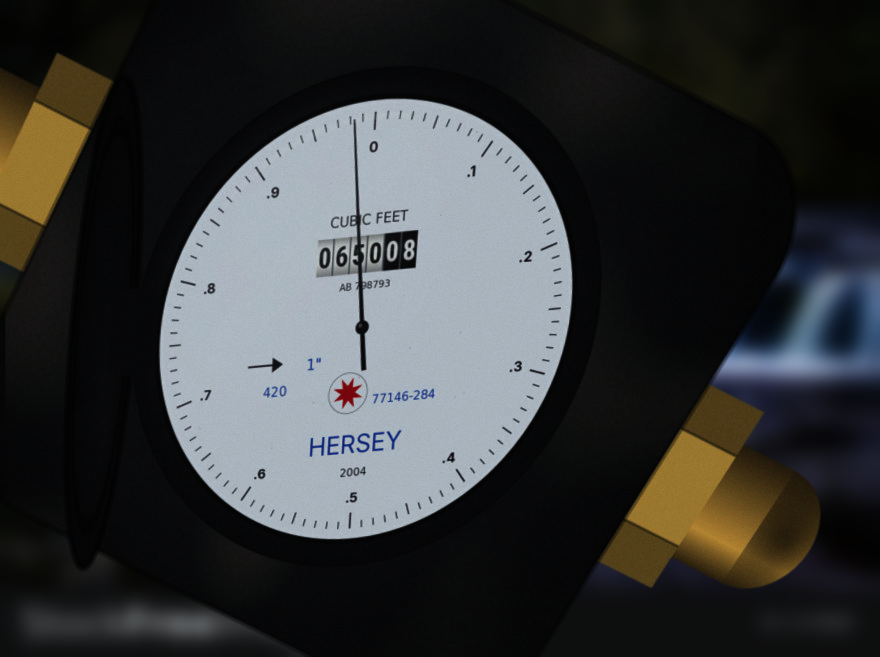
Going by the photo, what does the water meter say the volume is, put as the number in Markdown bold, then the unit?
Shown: **65007.98** ft³
